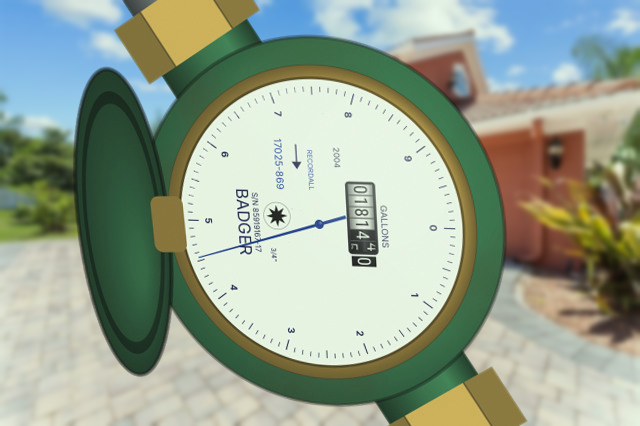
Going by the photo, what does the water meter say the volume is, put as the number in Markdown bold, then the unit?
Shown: **181444.5** gal
